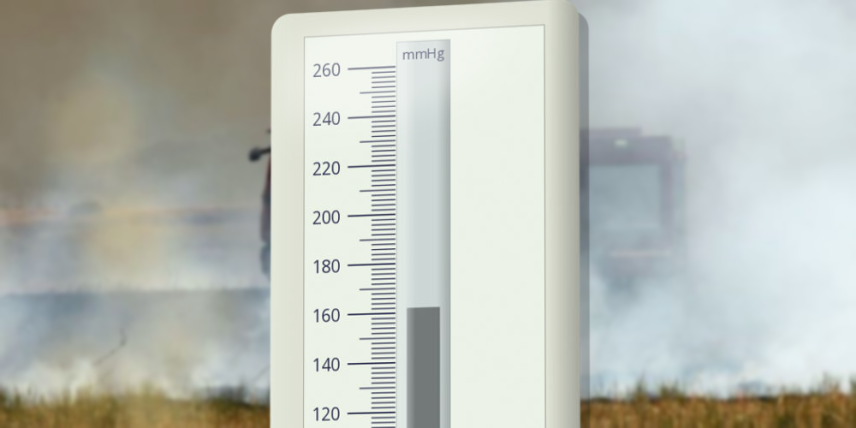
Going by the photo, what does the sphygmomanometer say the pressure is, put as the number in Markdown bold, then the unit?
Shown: **162** mmHg
